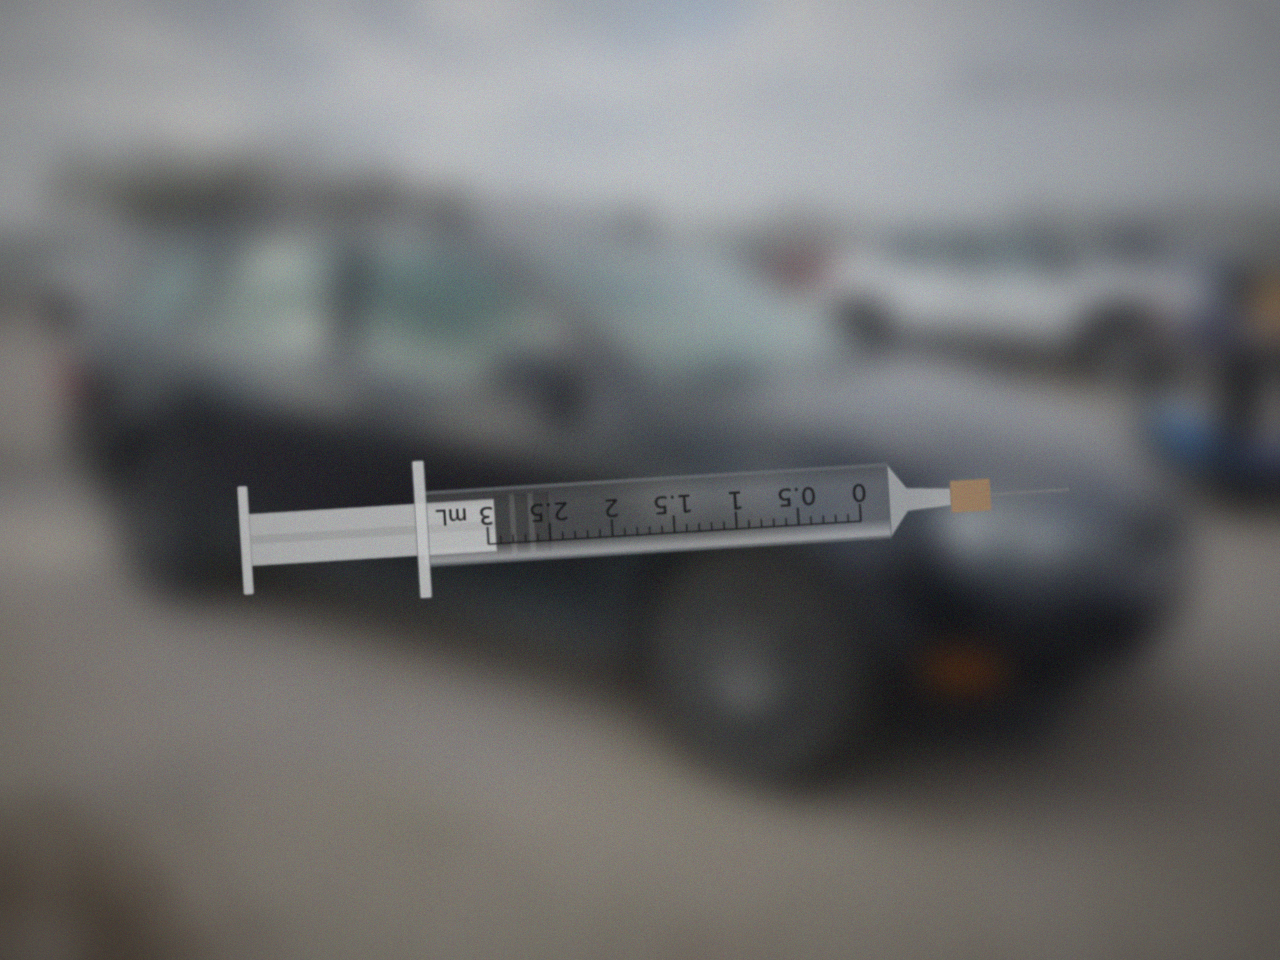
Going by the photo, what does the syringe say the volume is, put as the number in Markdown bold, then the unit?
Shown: **2.5** mL
